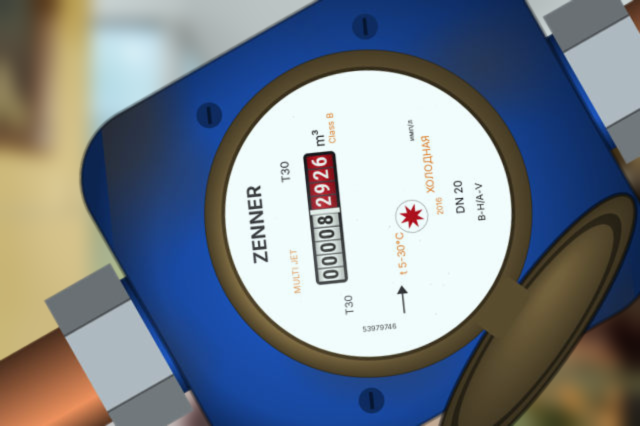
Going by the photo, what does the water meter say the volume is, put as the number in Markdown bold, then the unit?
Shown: **8.2926** m³
